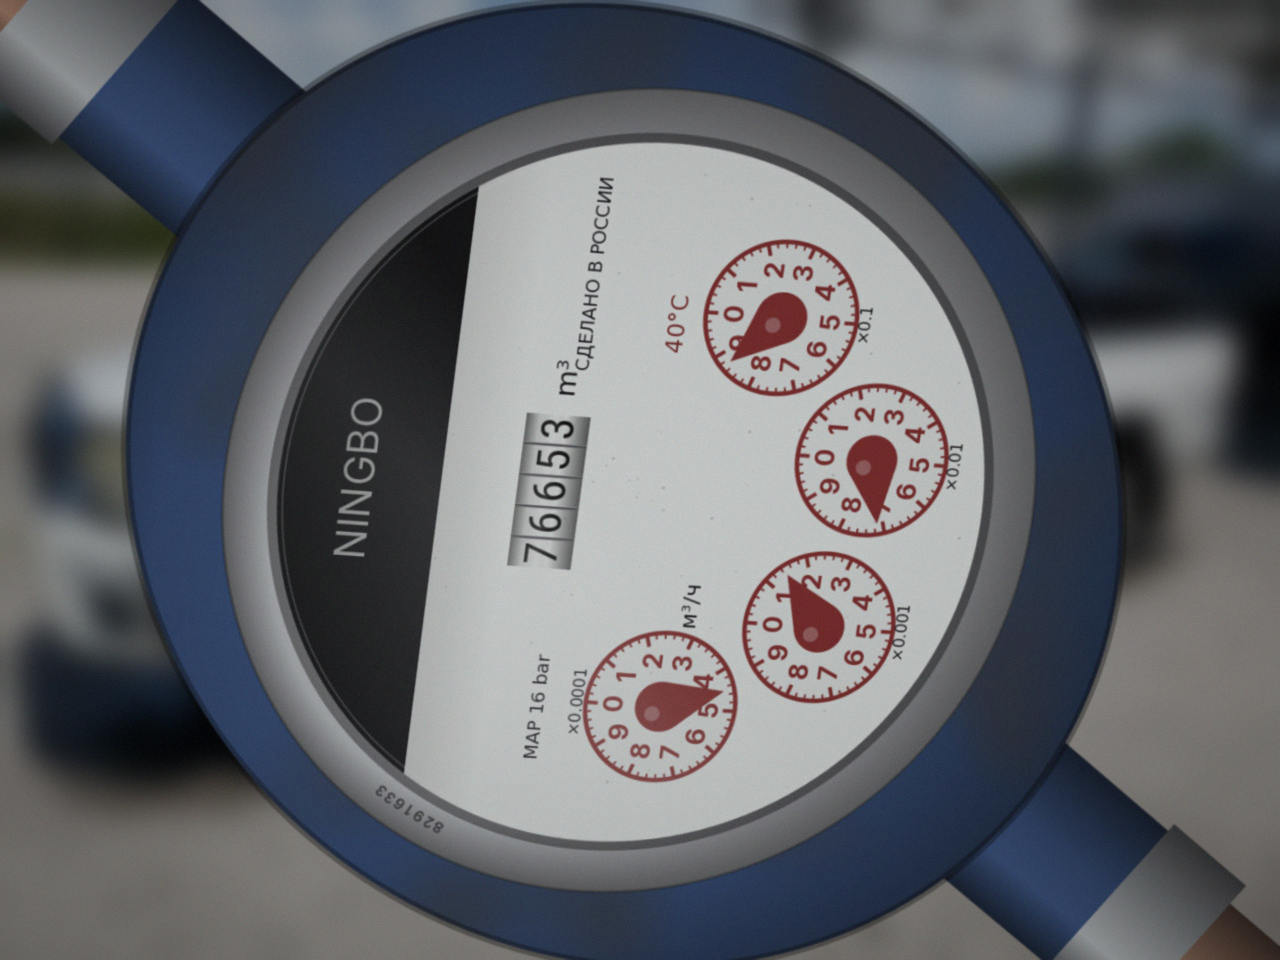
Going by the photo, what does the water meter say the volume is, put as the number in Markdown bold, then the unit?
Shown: **76653.8714** m³
